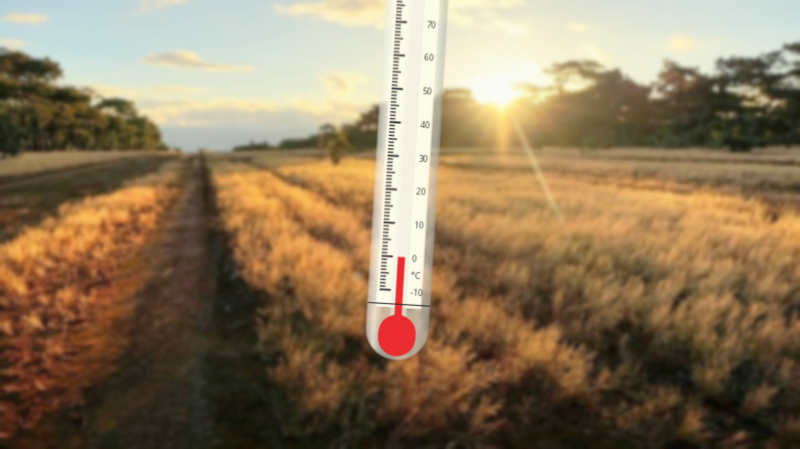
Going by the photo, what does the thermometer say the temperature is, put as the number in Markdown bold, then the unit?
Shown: **0** °C
